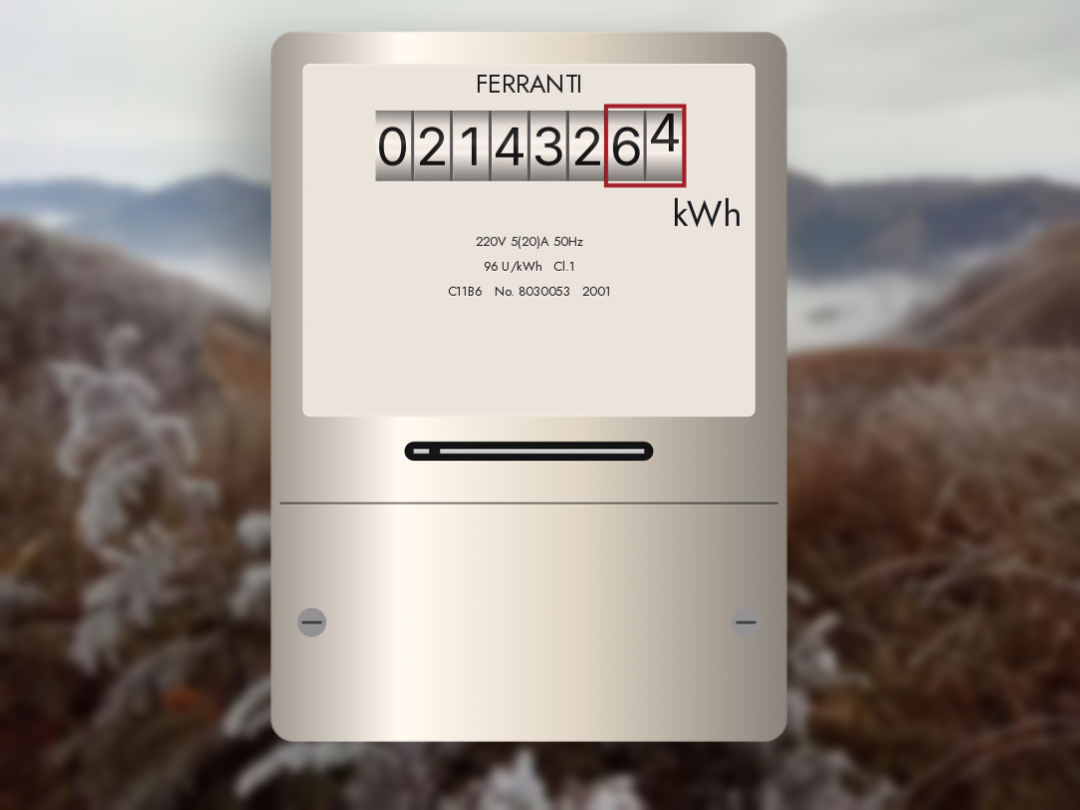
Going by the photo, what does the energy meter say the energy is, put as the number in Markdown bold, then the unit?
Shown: **21432.64** kWh
